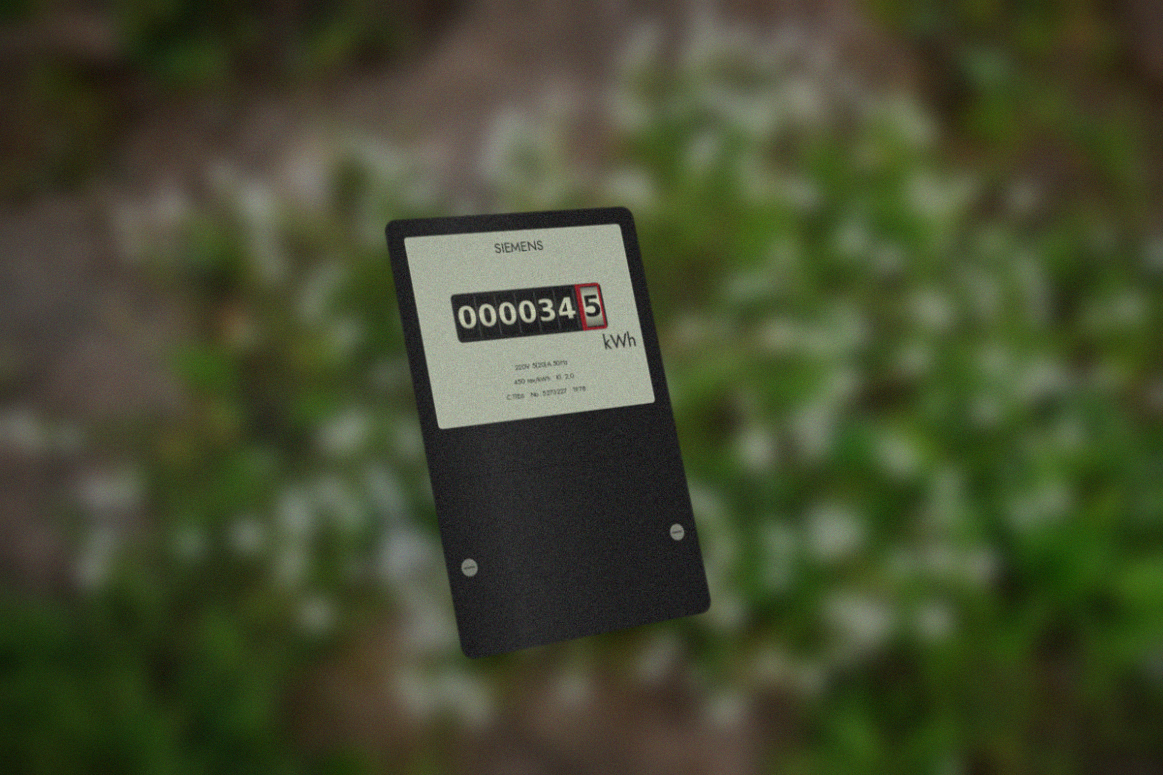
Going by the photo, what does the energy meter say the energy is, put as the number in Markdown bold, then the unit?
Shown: **34.5** kWh
